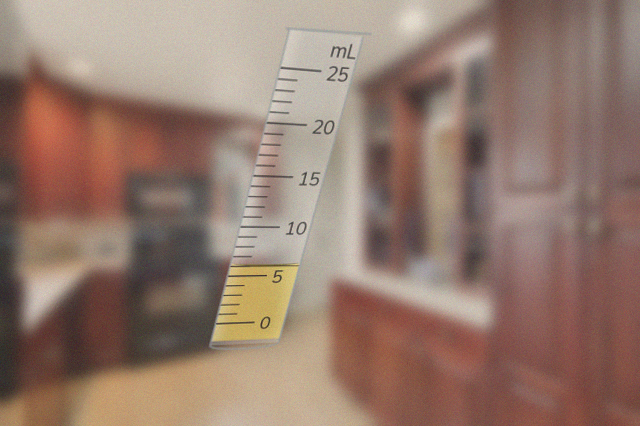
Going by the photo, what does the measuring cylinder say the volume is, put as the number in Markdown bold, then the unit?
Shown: **6** mL
